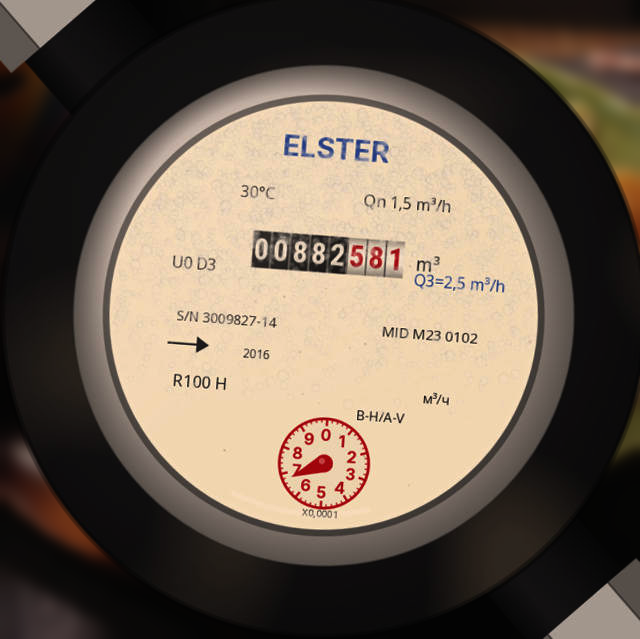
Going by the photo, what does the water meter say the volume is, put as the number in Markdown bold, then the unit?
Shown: **882.5816** m³
